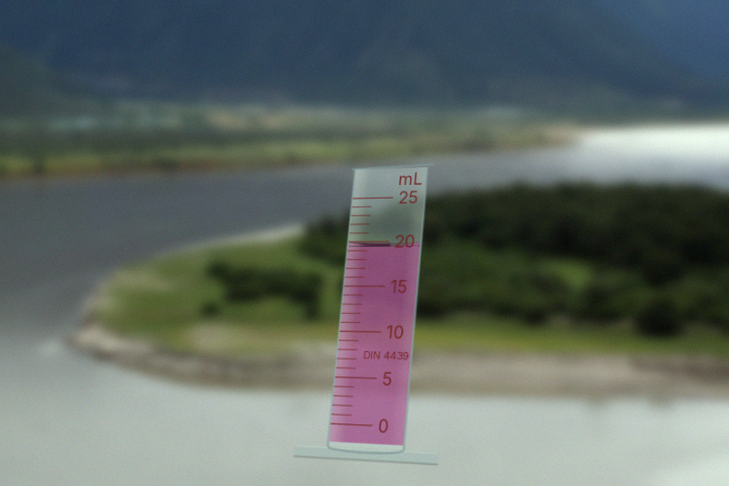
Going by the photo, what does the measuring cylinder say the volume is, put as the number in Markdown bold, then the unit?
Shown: **19.5** mL
